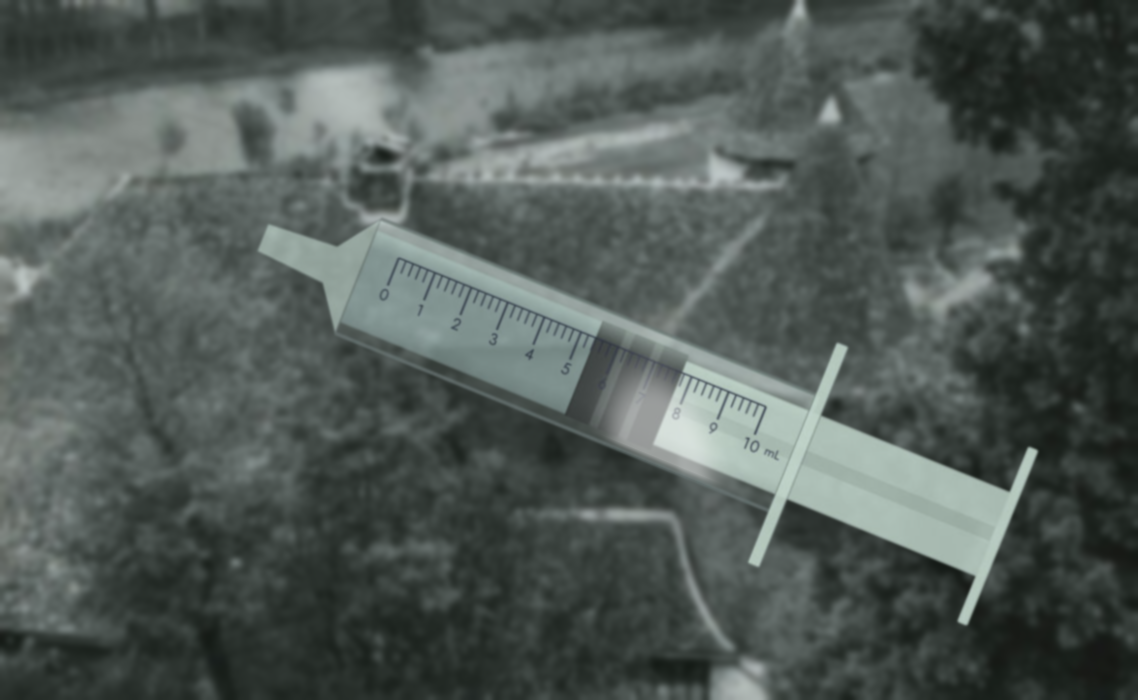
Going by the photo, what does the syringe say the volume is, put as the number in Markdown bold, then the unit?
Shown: **5.4** mL
